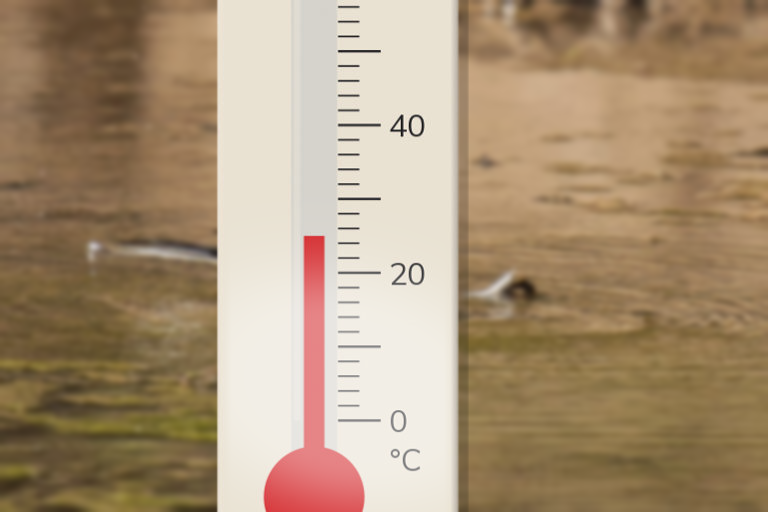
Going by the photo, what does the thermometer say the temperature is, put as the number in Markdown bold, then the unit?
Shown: **25** °C
